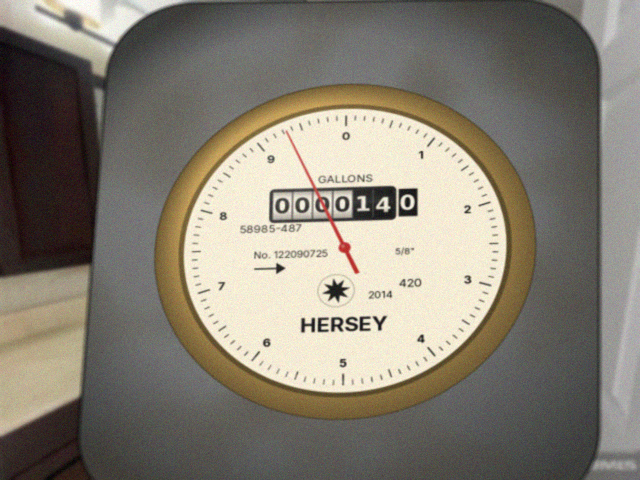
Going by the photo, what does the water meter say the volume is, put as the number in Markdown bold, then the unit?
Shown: **139.3** gal
